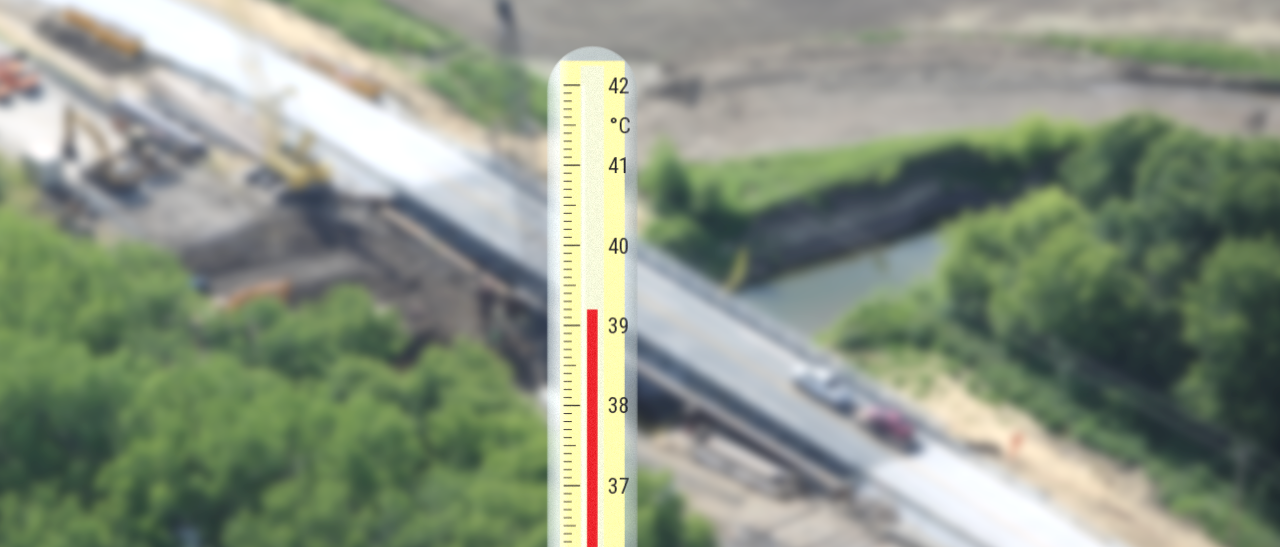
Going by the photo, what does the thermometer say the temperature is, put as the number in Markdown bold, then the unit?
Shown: **39.2** °C
